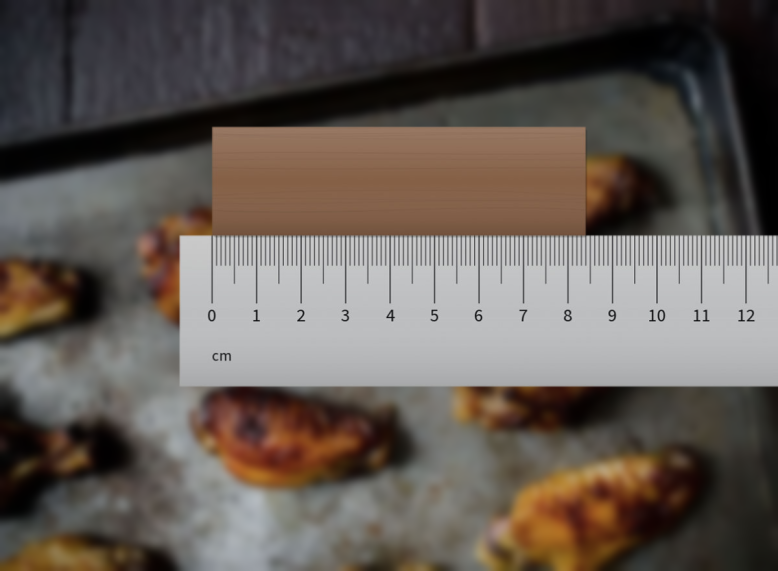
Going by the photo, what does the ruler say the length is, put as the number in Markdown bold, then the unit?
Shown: **8.4** cm
